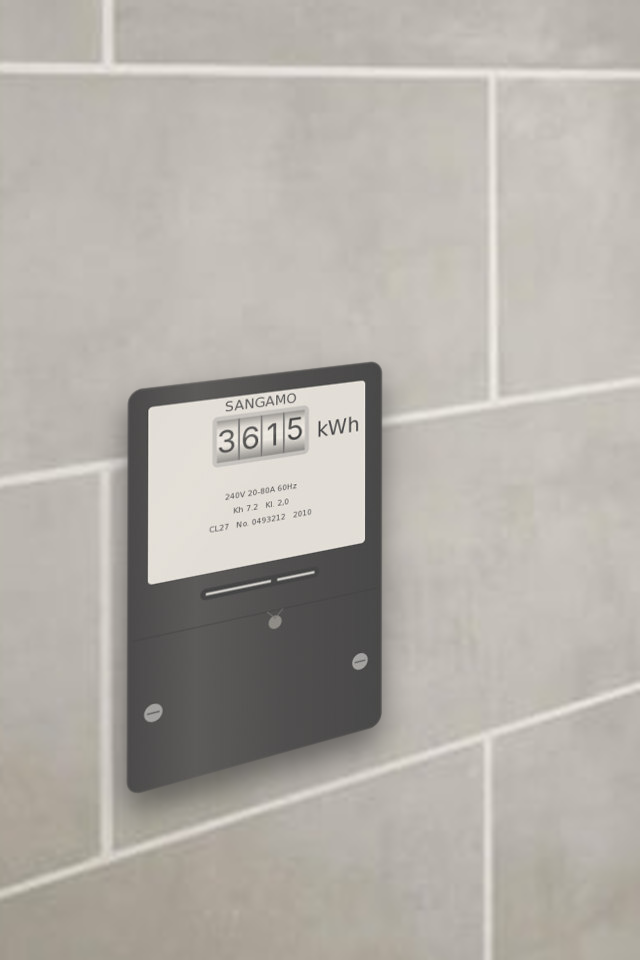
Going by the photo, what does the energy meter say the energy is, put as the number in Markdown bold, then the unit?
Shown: **3615** kWh
